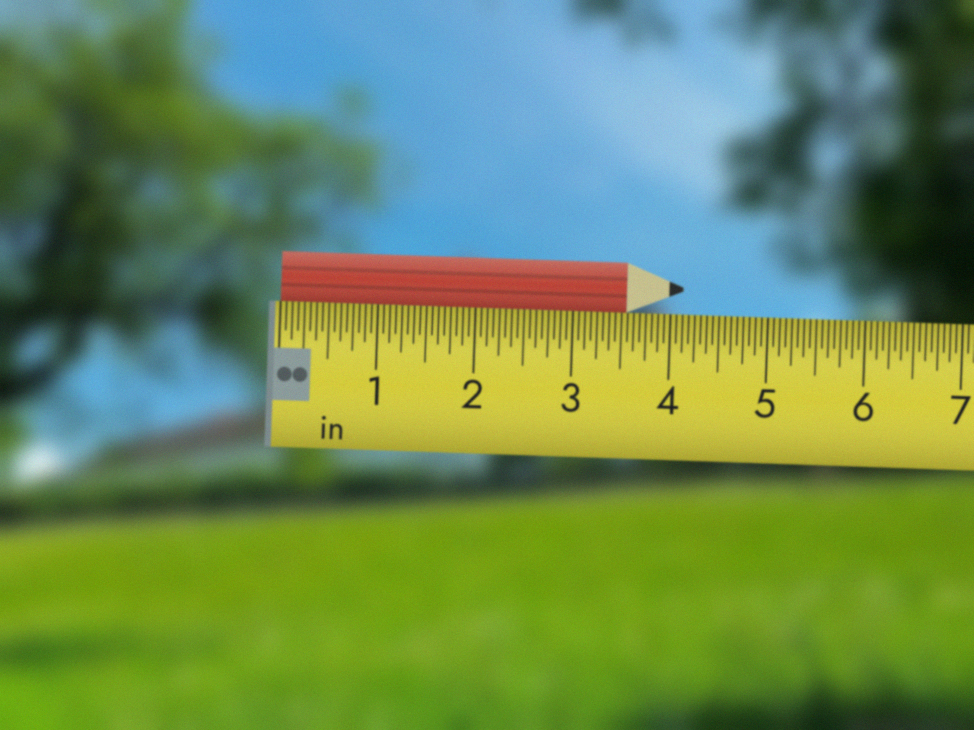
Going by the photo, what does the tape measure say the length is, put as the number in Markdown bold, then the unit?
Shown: **4.125** in
